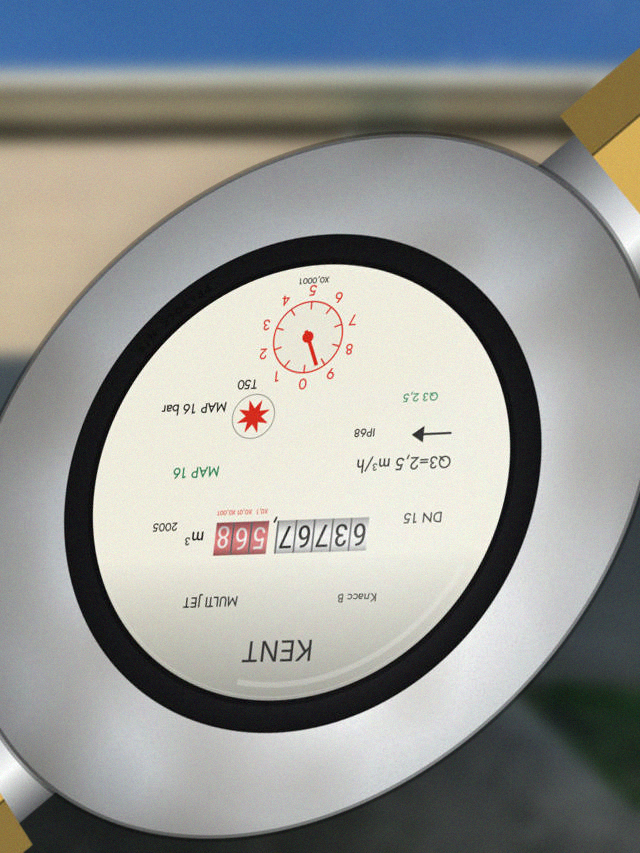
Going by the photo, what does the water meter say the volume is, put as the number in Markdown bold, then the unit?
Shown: **63767.5679** m³
